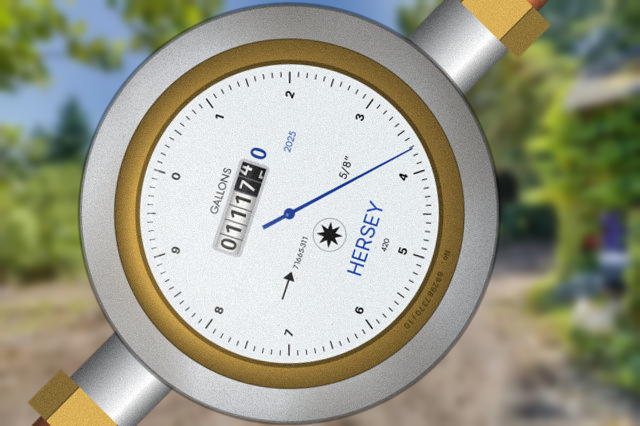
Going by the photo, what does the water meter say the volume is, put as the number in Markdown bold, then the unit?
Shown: **111743.7** gal
